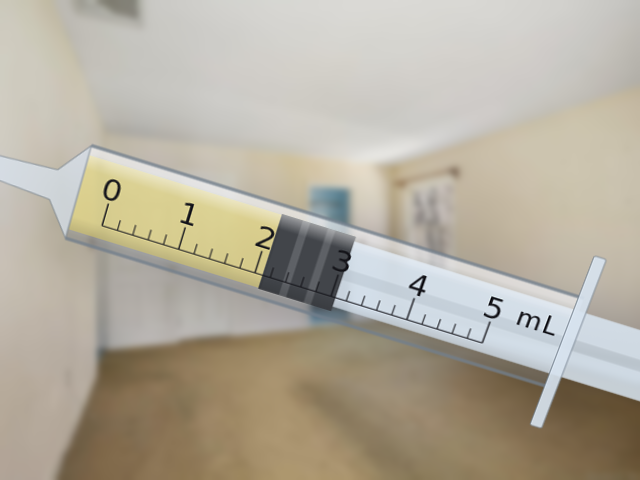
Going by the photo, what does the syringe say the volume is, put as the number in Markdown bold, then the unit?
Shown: **2.1** mL
